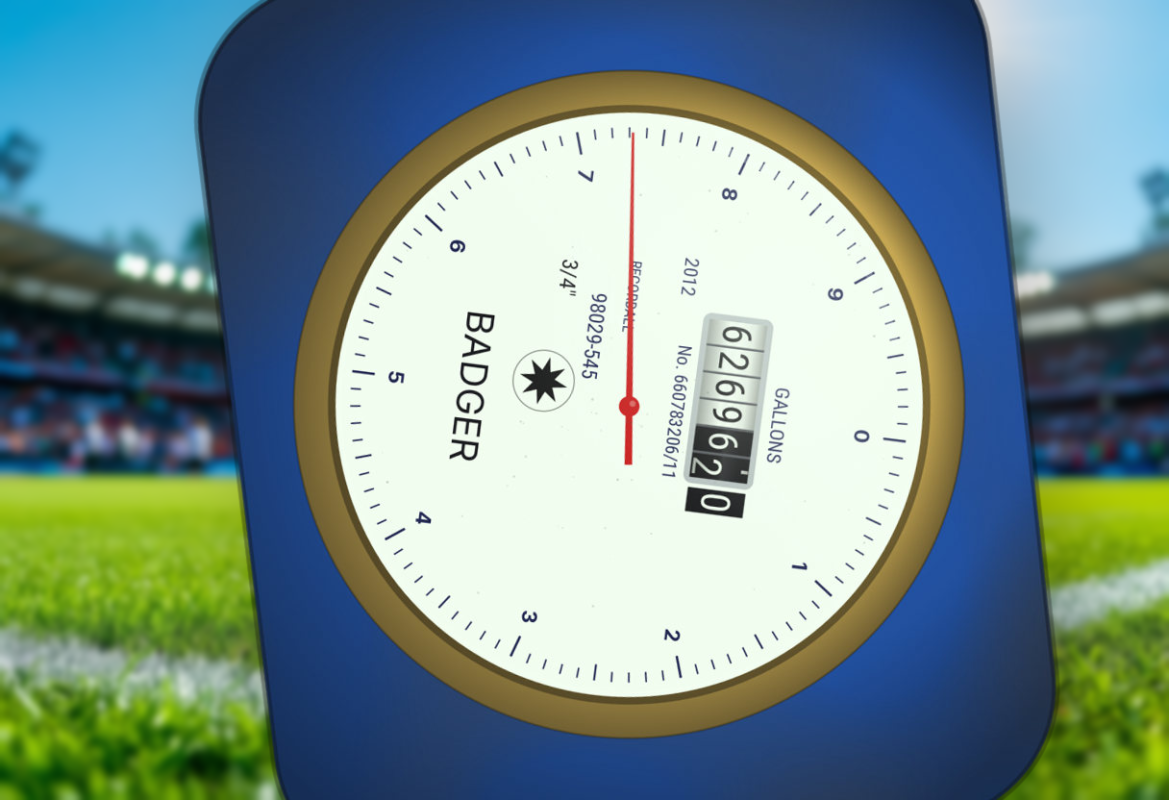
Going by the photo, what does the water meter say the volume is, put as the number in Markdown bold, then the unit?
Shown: **6269617.3** gal
